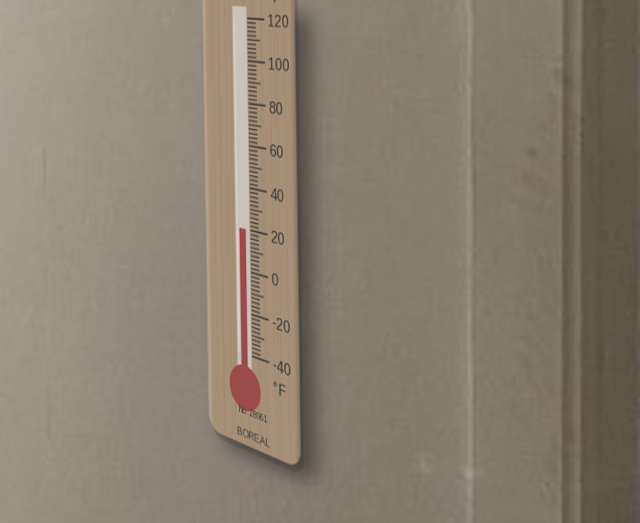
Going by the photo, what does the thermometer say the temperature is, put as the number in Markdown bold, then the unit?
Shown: **20** °F
